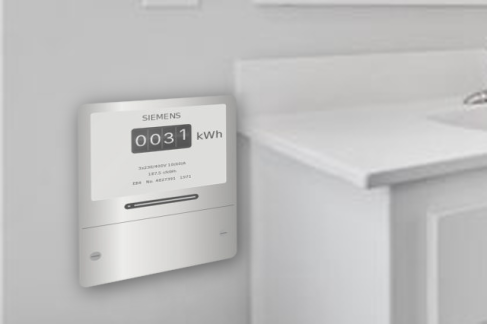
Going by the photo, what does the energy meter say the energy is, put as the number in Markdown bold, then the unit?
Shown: **31** kWh
